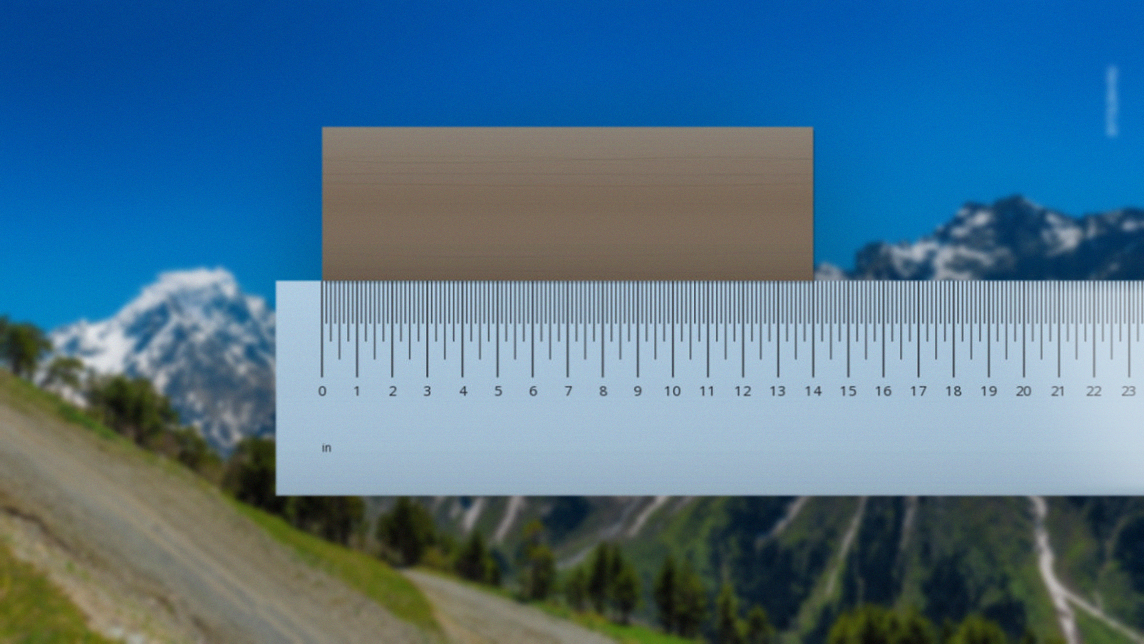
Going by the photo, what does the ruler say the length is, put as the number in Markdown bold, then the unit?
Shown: **14** in
